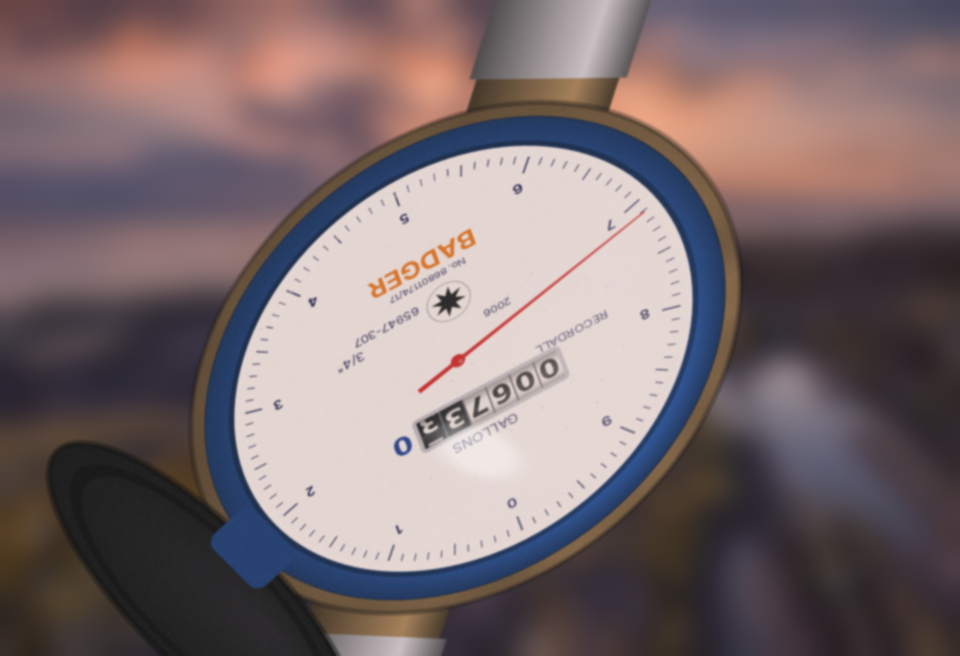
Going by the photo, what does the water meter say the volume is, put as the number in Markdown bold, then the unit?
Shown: **67327.1** gal
